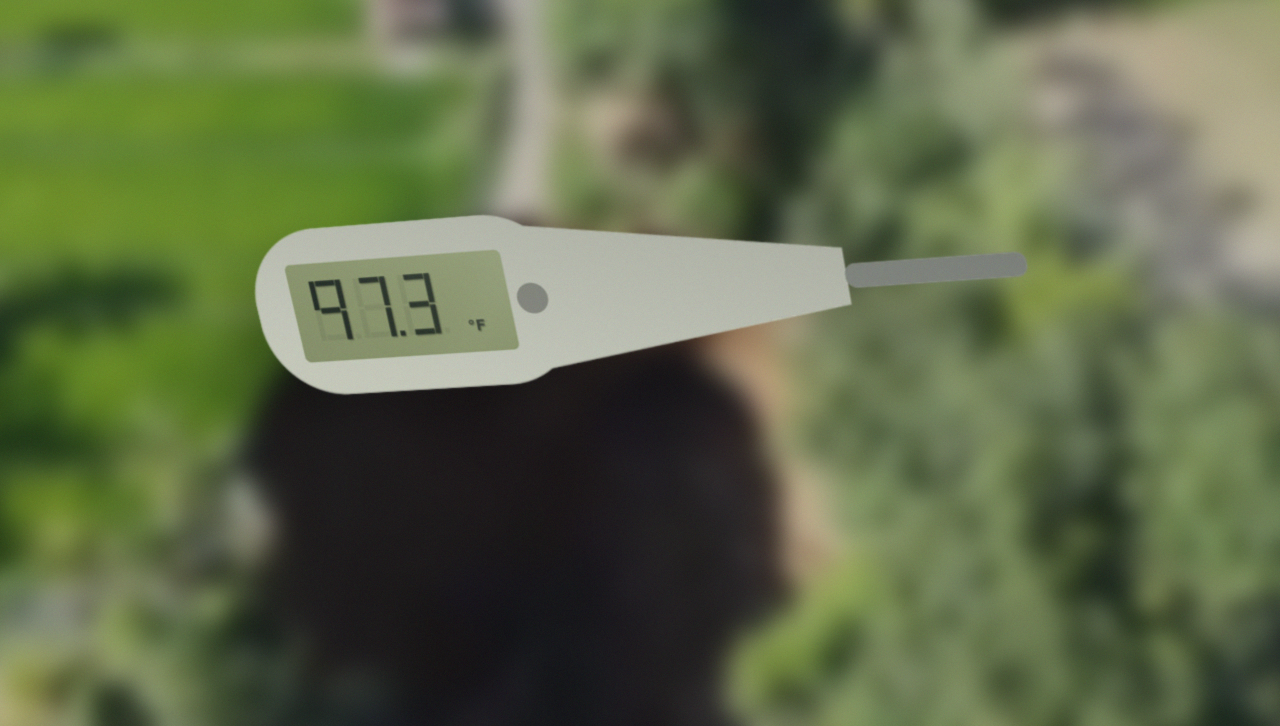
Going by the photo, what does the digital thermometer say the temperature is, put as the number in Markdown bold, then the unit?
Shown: **97.3** °F
